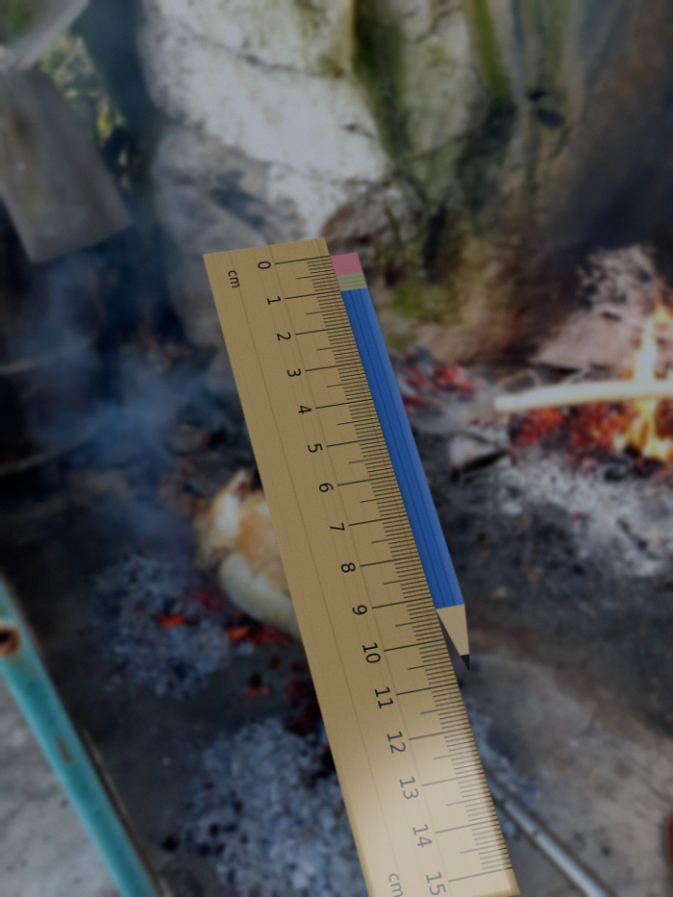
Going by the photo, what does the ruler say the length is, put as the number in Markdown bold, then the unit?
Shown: **10.8** cm
